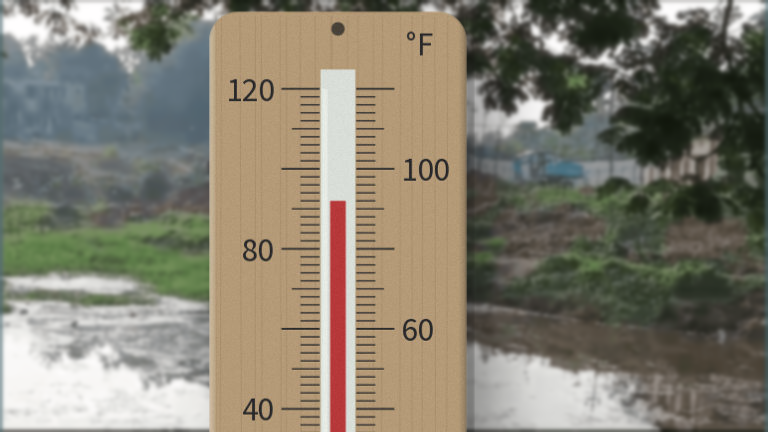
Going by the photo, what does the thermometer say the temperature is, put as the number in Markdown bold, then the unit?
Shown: **92** °F
